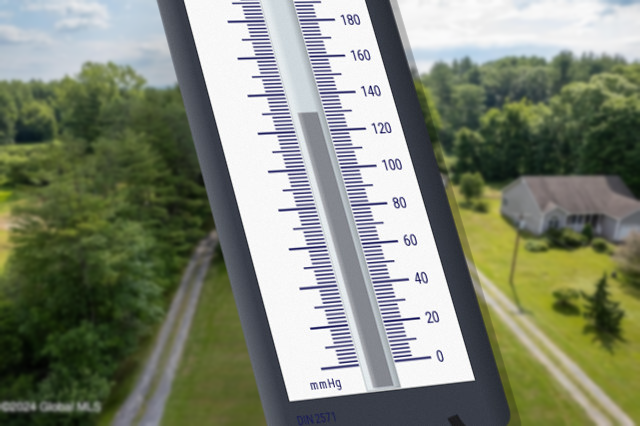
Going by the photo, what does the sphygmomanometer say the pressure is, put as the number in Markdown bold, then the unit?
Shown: **130** mmHg
